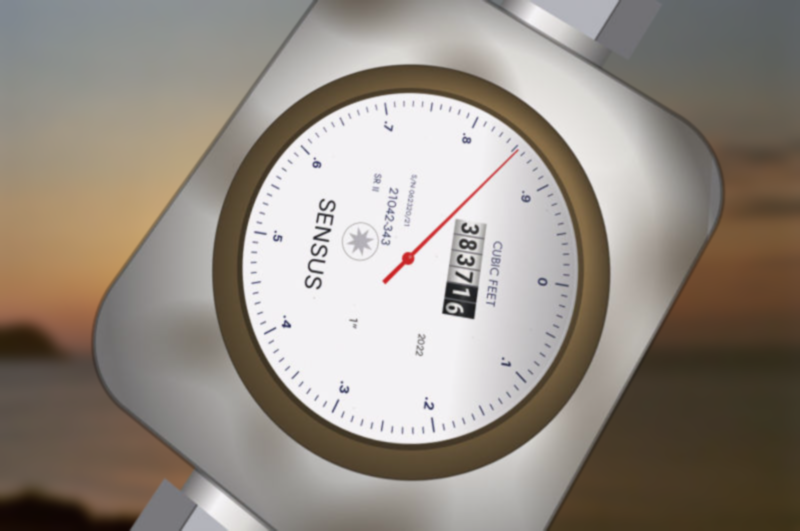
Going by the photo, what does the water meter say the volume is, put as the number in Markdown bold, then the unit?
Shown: **383715.85** ft³
